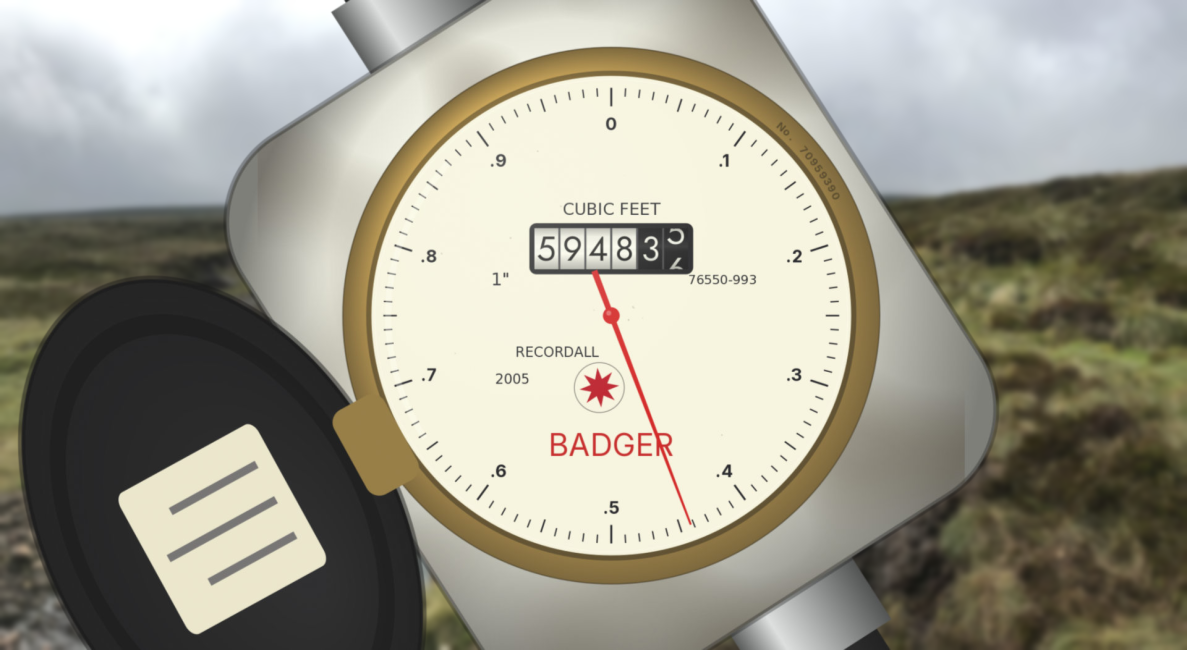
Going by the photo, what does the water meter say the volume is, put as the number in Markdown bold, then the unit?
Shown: **594835.44** ft³
